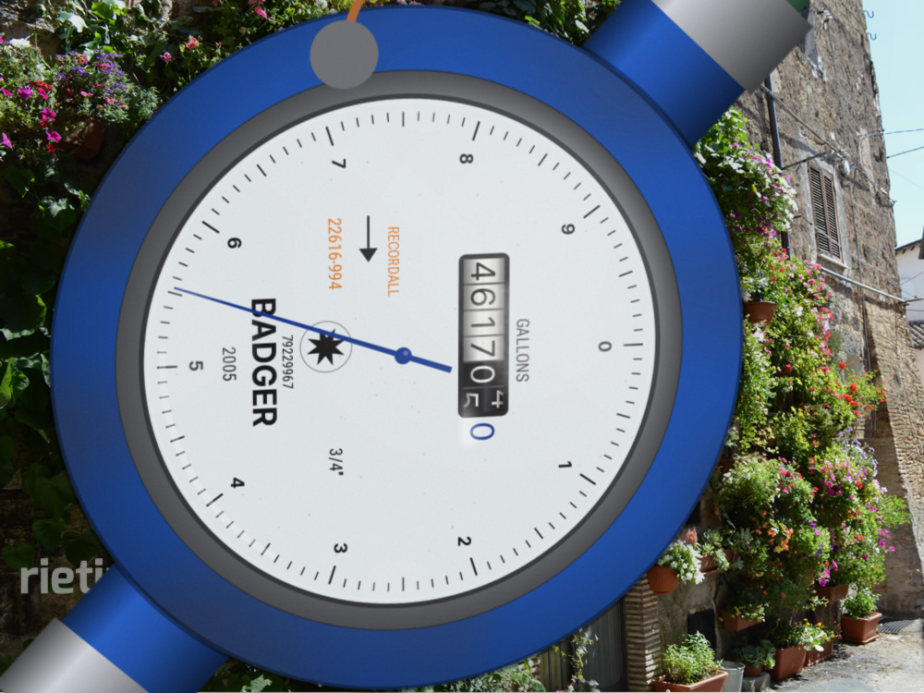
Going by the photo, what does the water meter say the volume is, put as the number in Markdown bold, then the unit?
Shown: **4617045.5** gal
